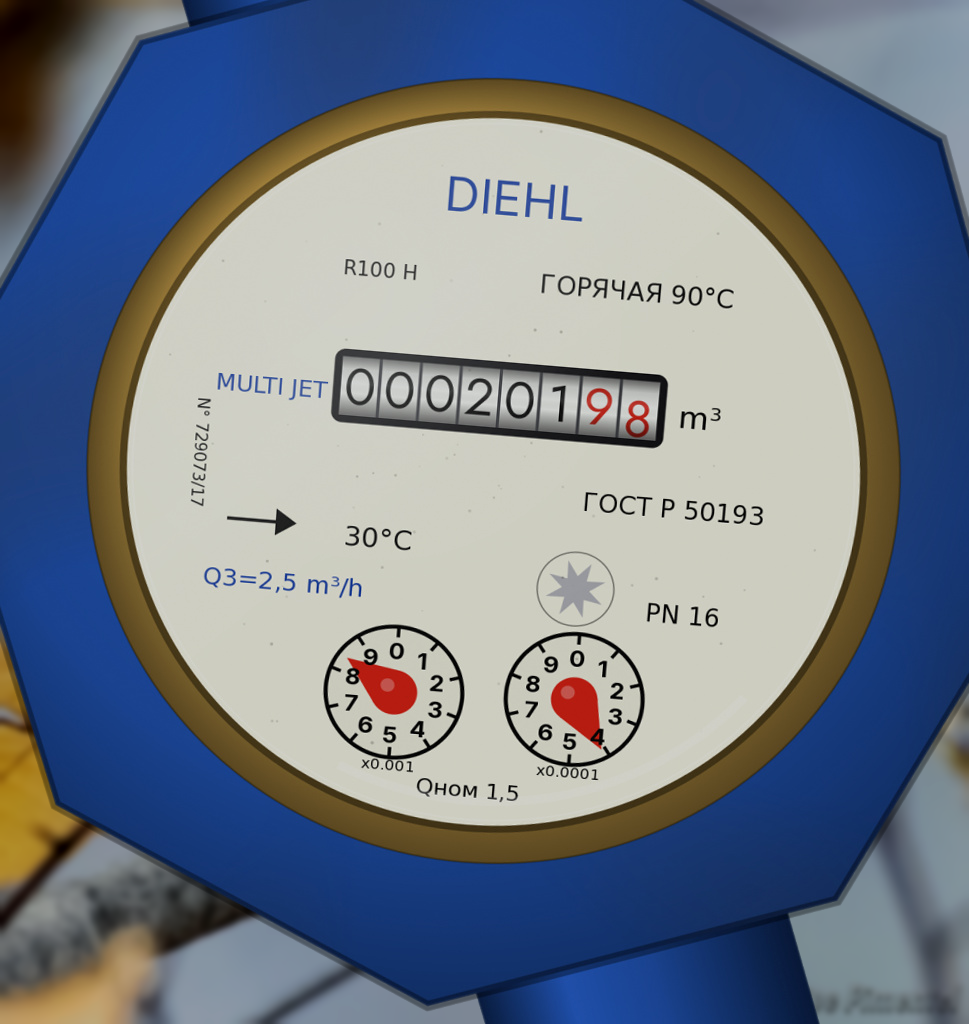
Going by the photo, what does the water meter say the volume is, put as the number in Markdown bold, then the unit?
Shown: **201.9784** m³
